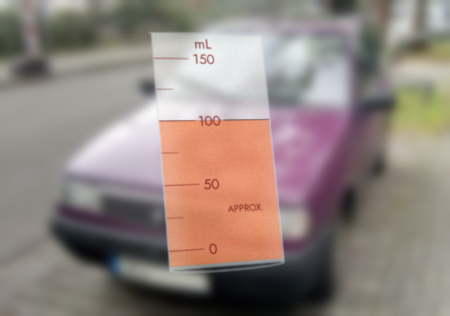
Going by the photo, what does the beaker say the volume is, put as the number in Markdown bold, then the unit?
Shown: **100** mL
